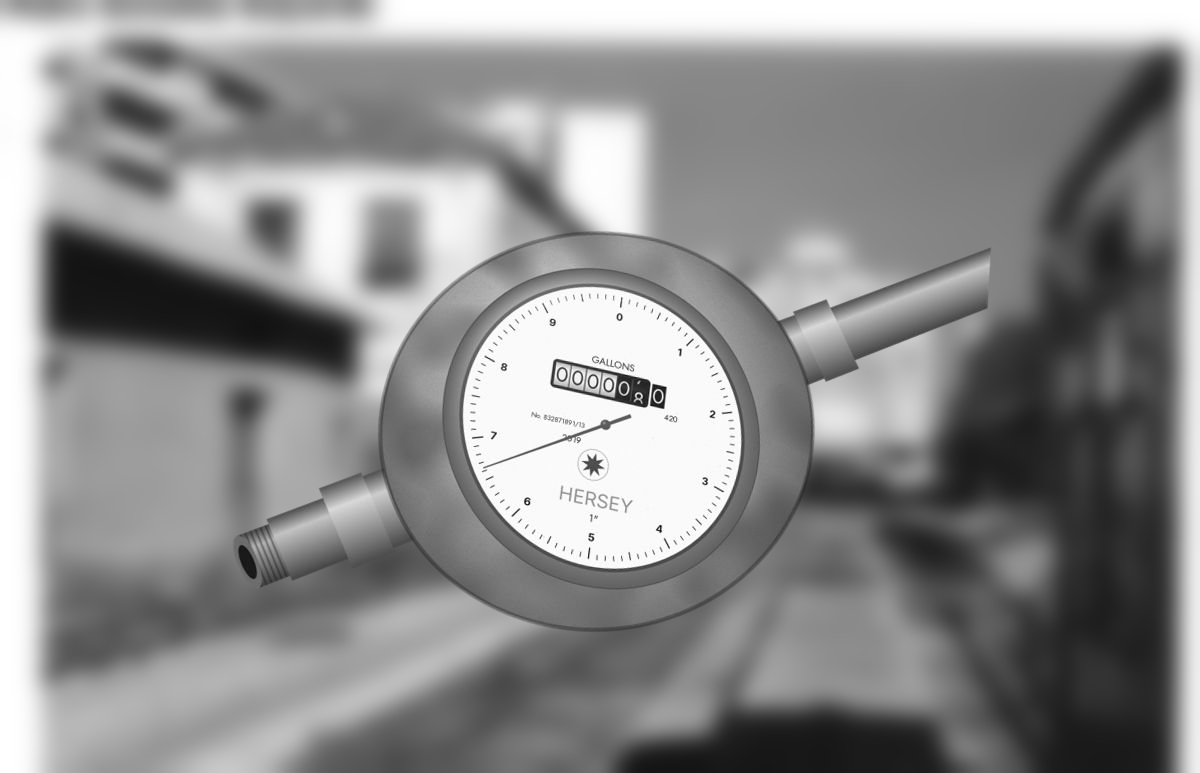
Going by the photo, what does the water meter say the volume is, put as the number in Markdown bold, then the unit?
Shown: **76.6** gal
